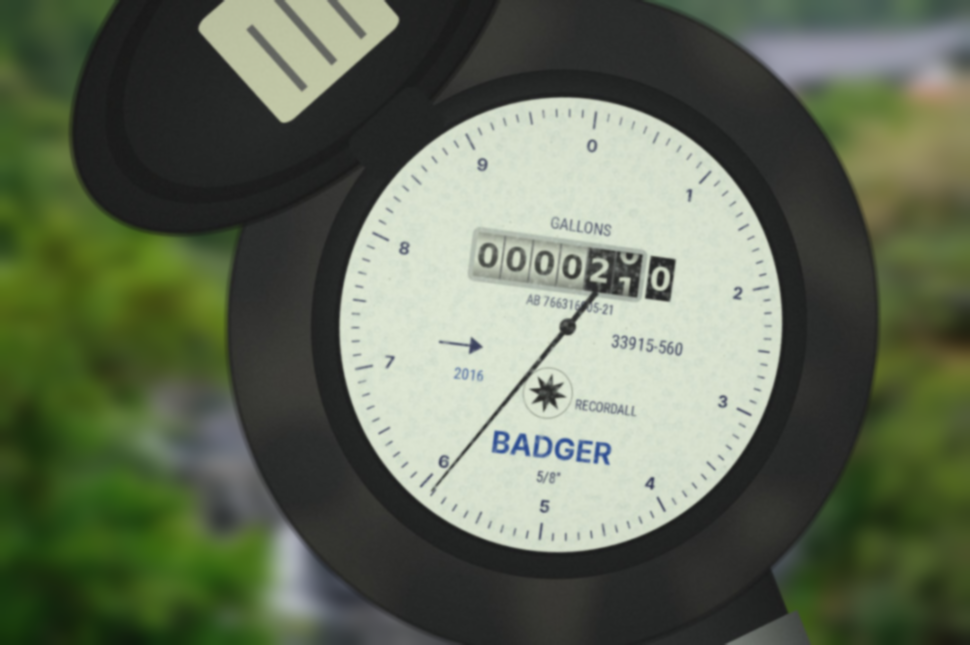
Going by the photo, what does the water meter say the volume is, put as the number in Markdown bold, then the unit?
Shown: **205.9** gal
